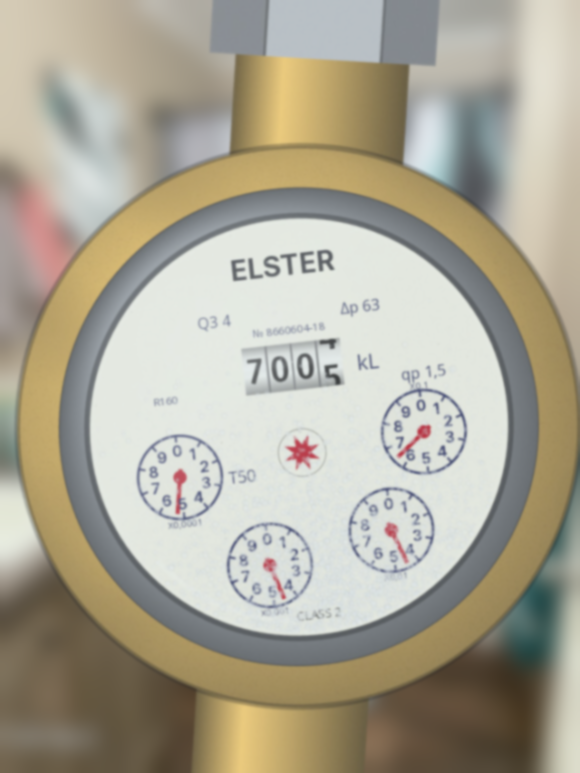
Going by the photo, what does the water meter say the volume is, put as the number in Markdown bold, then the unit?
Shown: **7004.6445** kL
